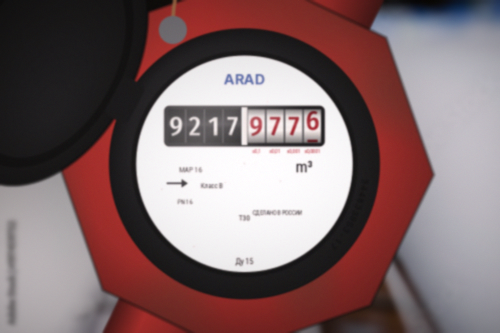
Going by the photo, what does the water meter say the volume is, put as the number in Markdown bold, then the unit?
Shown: **9217.9776** m³
